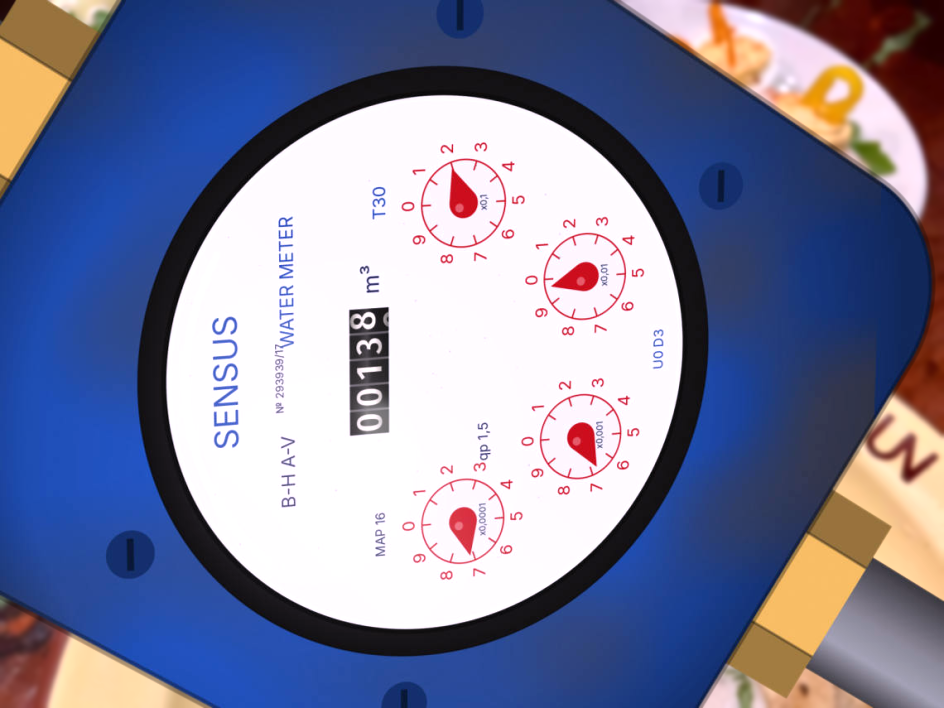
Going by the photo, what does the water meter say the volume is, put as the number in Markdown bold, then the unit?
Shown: **138.1967** m³
